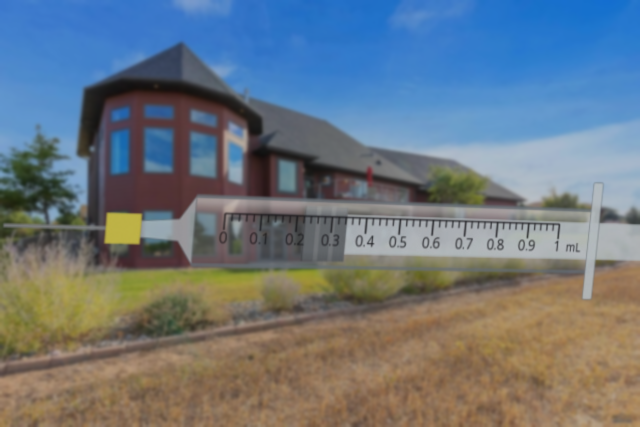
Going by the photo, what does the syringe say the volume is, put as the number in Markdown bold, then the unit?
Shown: **0.22** mL
